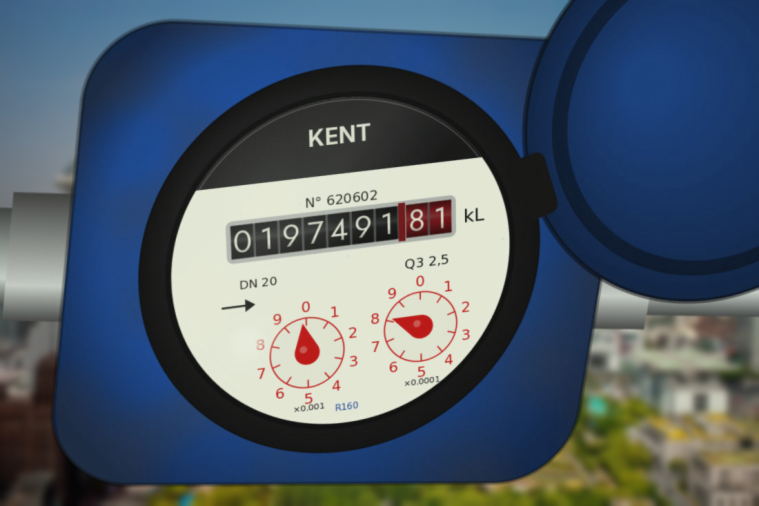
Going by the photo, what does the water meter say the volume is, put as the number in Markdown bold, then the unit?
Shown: **197491.8098** kL
